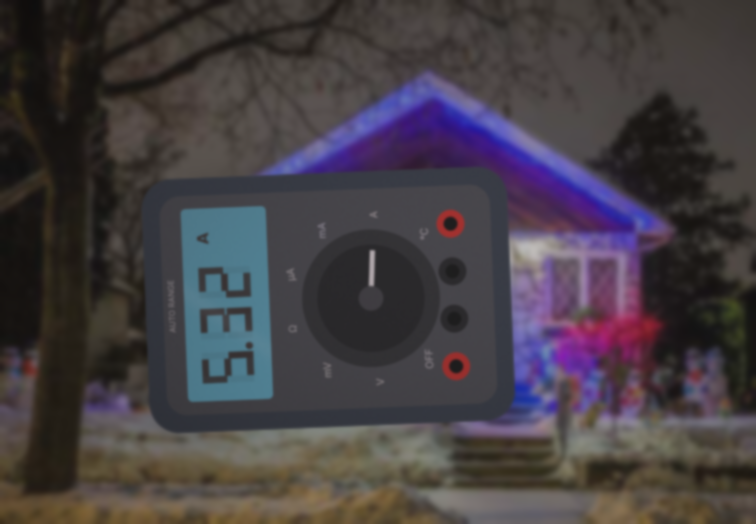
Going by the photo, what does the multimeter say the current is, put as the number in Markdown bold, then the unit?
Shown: **5.32** A
